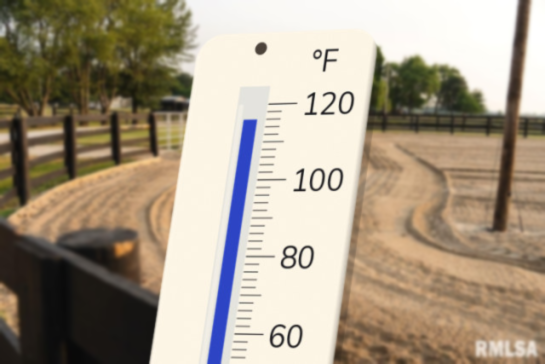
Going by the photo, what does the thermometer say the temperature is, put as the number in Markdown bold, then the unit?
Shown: **116** °F
